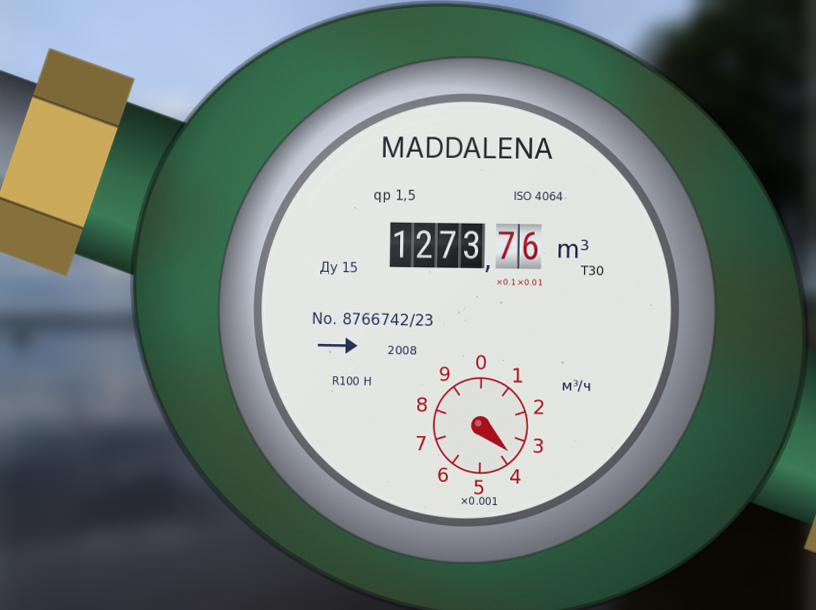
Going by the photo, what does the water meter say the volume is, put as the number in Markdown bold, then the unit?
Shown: **1273.763** m³
